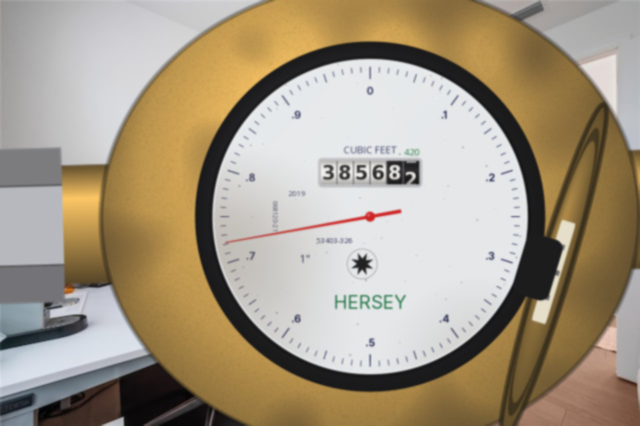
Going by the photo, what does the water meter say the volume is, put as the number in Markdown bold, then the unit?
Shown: **385681.72** ft³
